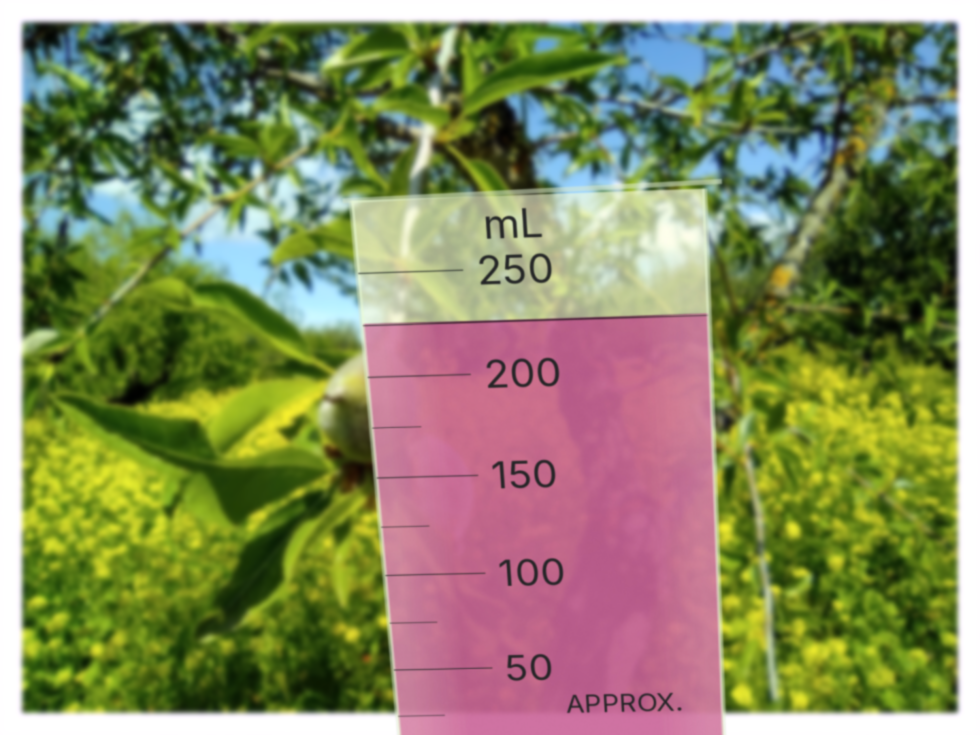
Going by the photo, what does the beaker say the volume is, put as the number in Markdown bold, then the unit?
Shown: **225** mL
